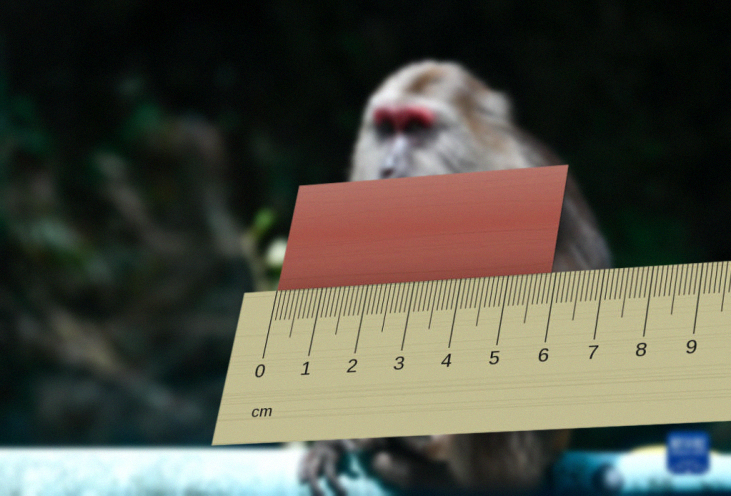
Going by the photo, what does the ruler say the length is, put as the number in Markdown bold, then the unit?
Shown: **5.9** cm
